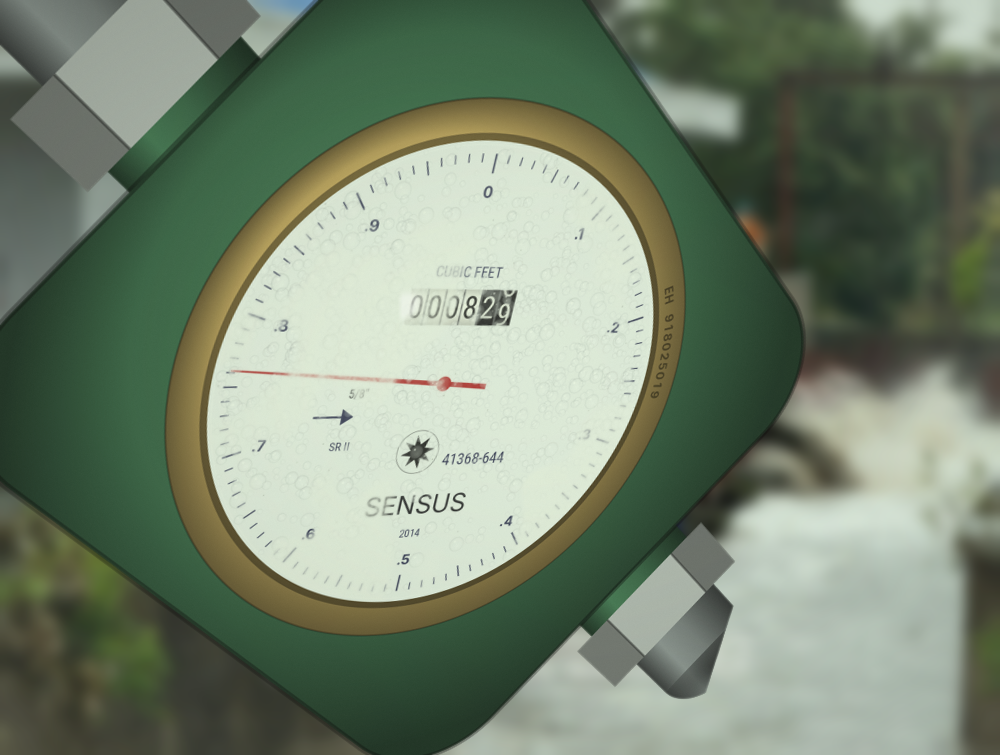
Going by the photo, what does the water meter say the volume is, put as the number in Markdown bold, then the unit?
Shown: **828.76** ft³
